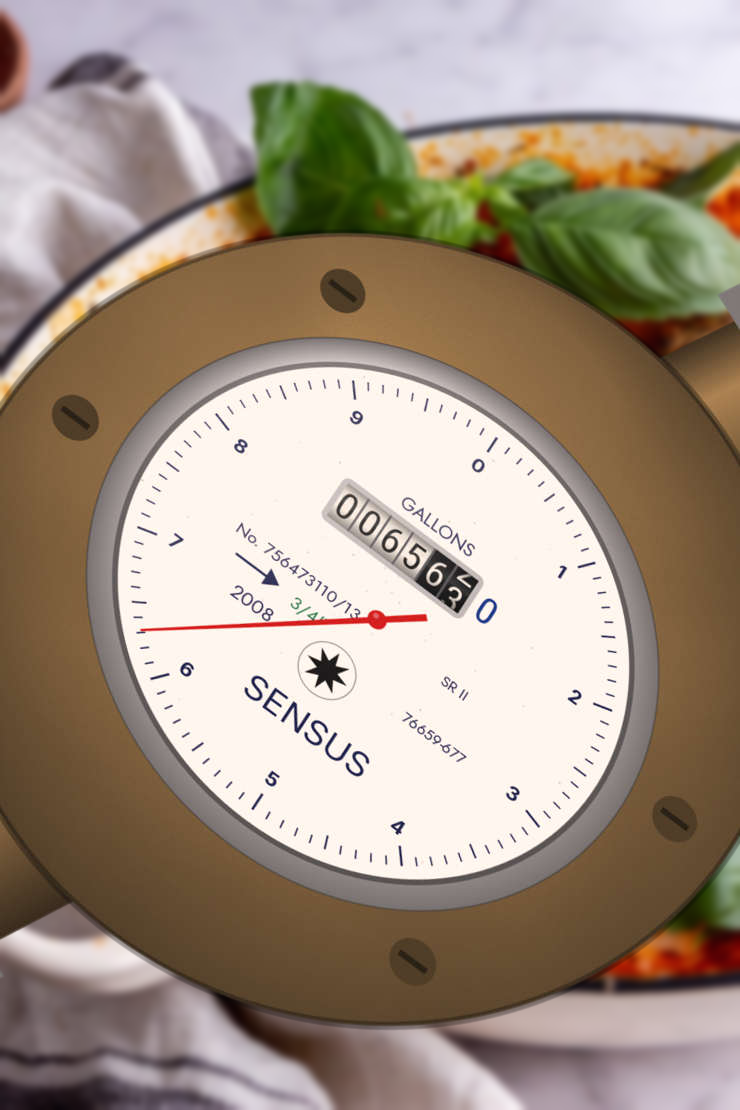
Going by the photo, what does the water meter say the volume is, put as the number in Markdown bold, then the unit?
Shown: **65626.3** gal
